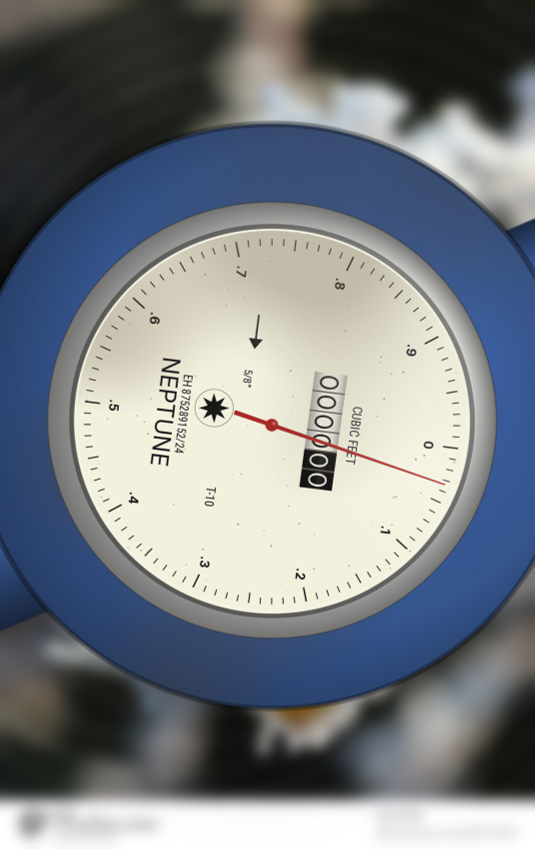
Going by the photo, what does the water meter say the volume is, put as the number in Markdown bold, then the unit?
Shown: **0.03** ft³
